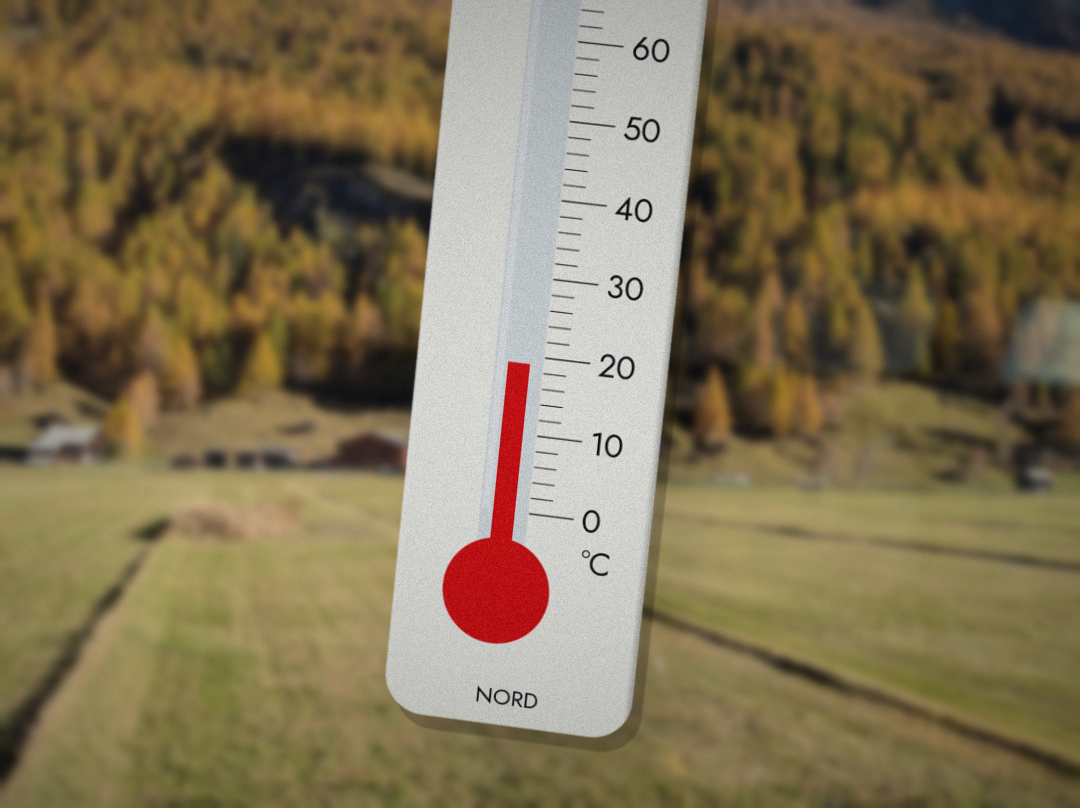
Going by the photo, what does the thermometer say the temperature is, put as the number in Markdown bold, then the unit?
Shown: **19** °C
